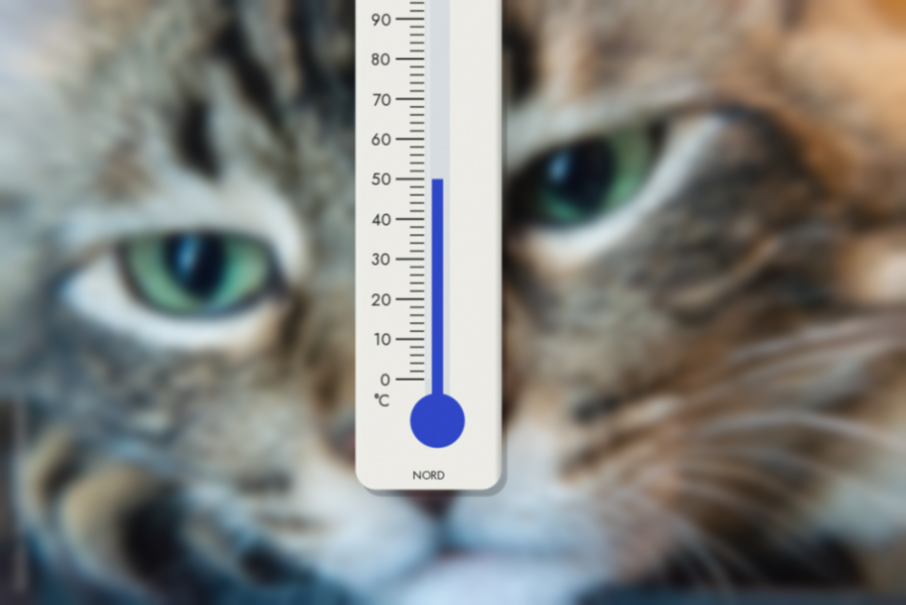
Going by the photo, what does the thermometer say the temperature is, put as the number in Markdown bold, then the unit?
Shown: **50** °C
